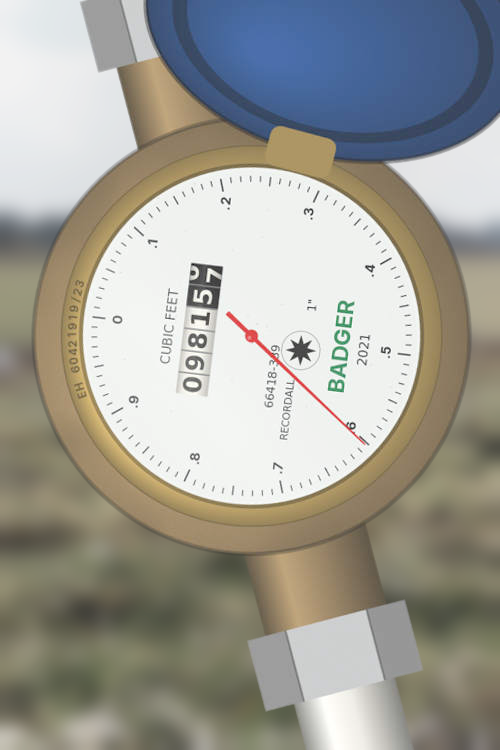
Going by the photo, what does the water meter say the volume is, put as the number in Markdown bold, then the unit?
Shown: **98156.60** ft³
